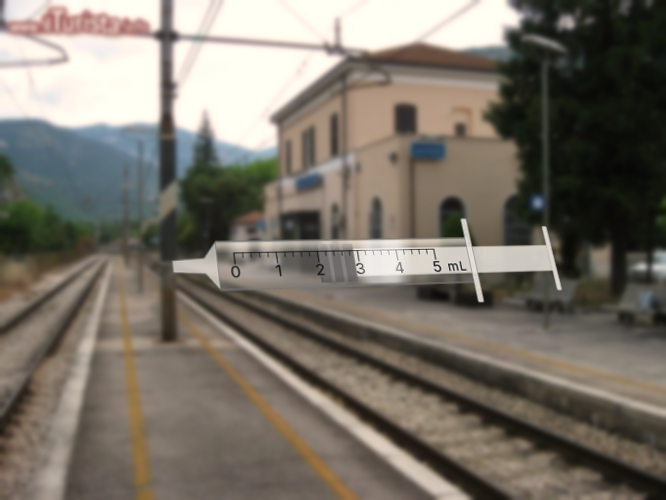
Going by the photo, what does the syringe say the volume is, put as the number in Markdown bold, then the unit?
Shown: **2** mL
